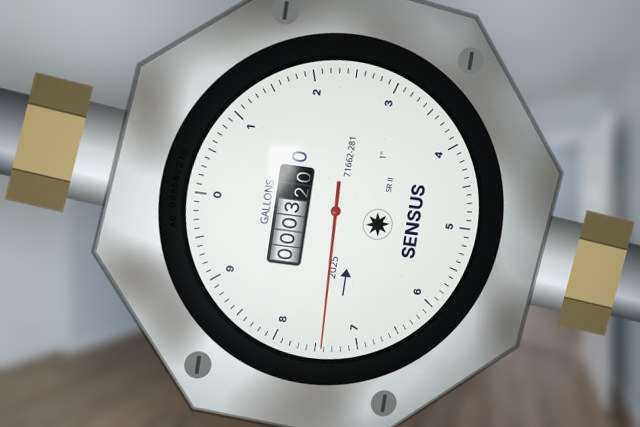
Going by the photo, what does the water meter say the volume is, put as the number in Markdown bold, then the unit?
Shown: **3197.4** gal
